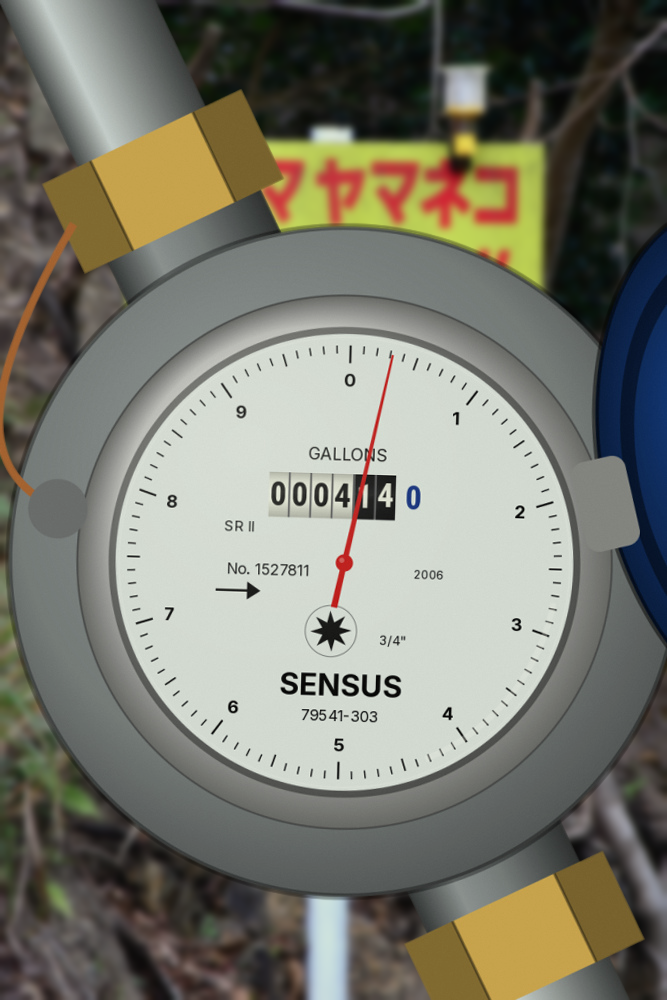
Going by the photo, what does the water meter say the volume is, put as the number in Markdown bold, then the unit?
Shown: **4140.3** gal
